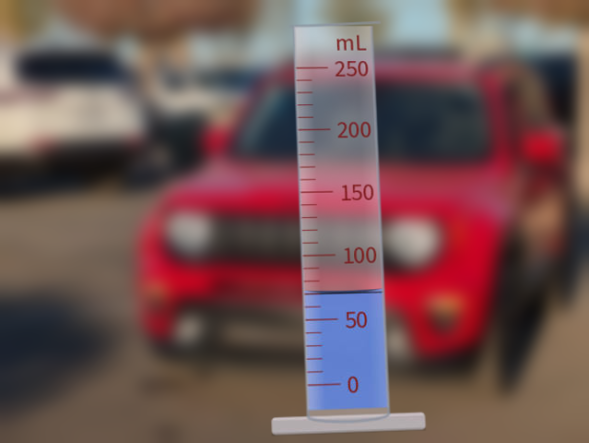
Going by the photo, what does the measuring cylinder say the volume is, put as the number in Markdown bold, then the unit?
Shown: **70** mL
